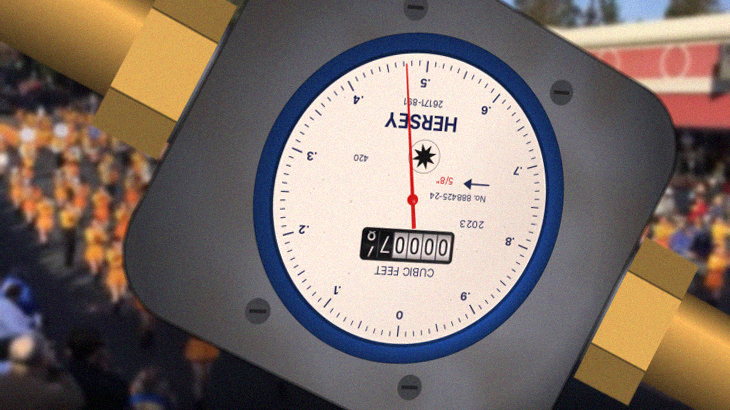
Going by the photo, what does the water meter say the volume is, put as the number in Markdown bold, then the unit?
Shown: **77.47** ft³
